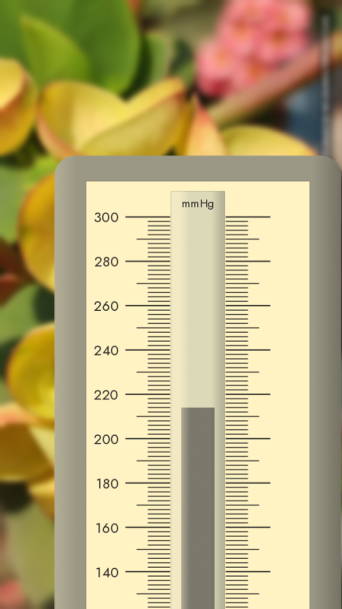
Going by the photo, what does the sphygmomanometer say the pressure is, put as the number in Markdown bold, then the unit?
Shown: **214** mmHg
